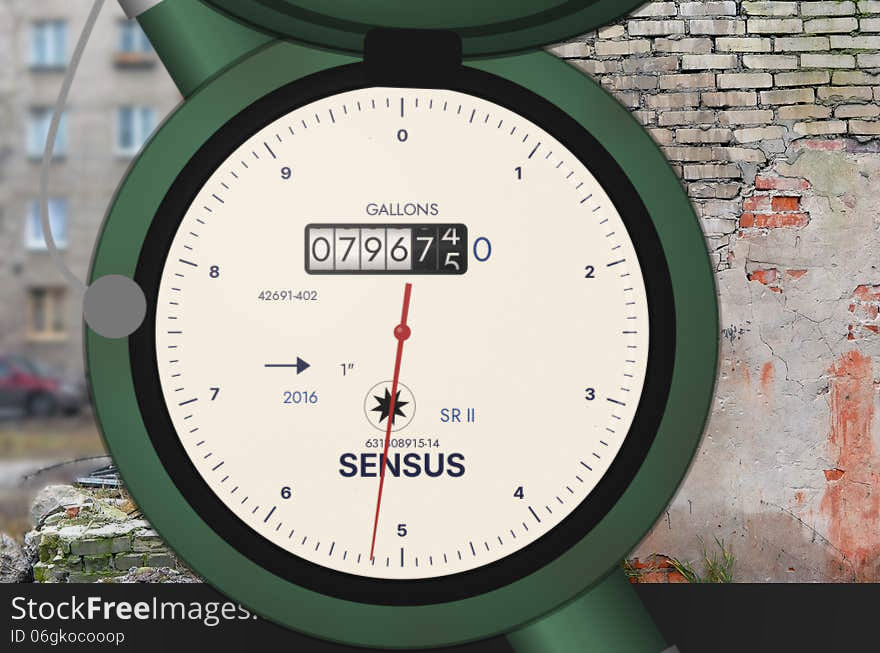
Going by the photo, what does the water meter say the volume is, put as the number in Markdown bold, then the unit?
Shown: **796745.2** gal
